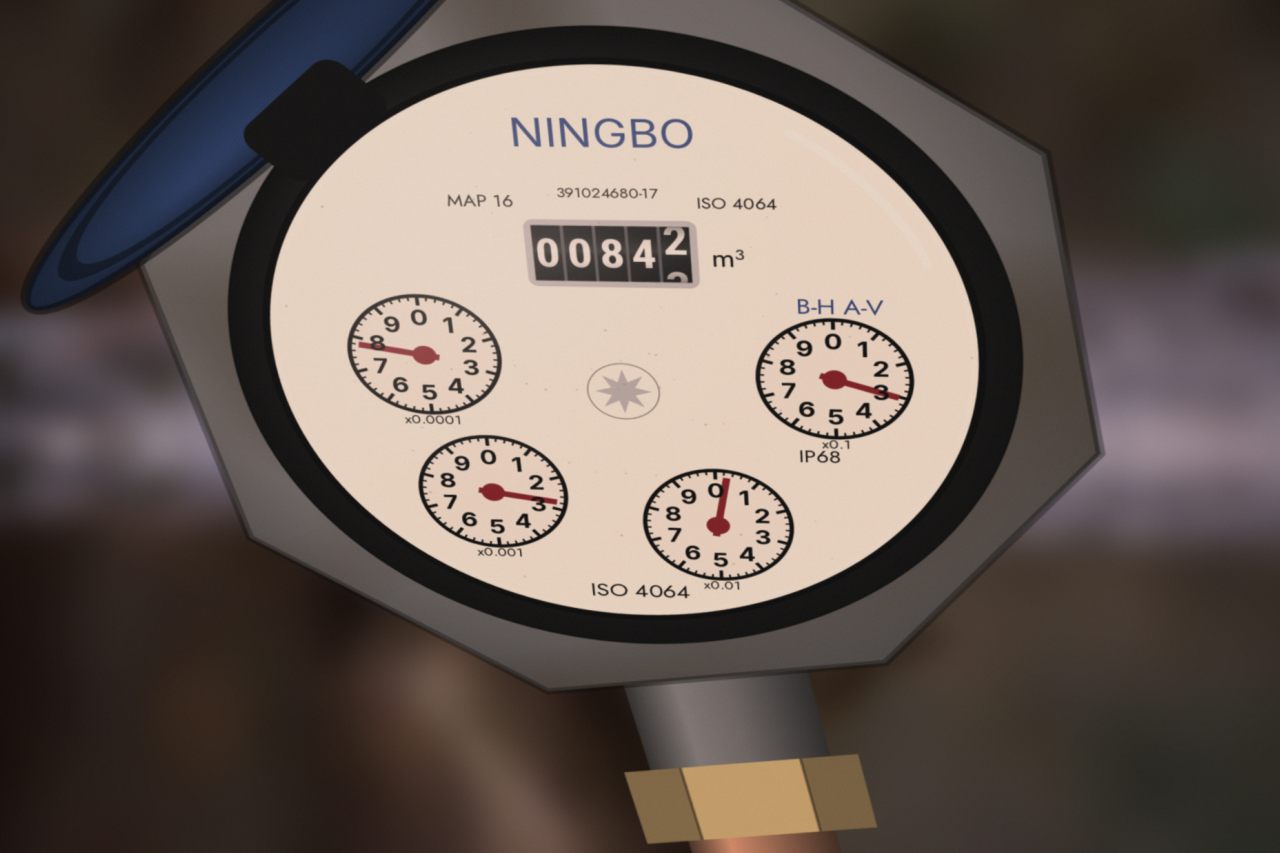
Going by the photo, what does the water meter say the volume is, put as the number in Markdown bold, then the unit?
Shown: **842.3027** m³
